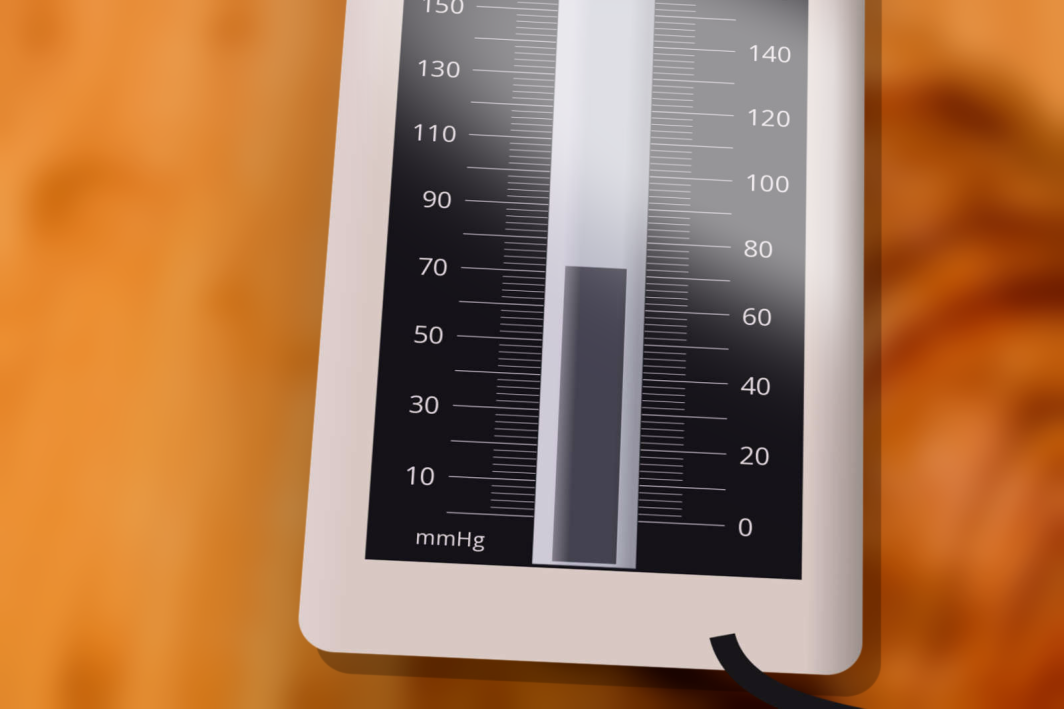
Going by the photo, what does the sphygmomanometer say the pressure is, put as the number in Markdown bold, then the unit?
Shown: **72** mmHg
